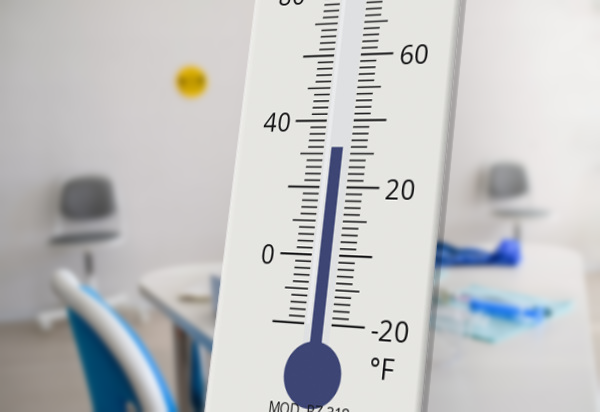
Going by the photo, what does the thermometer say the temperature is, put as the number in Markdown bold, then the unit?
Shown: **32** °F
